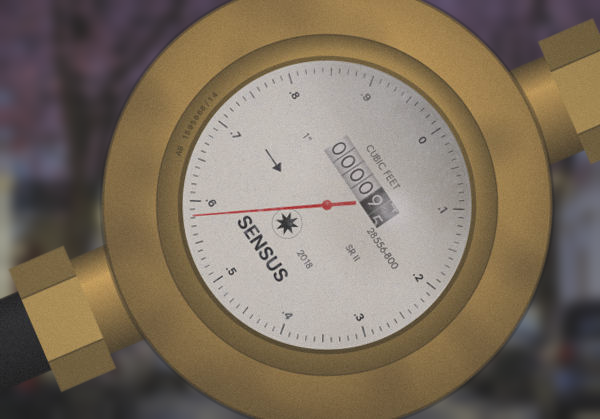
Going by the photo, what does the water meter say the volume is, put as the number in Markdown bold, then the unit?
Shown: **94.58** ft³
